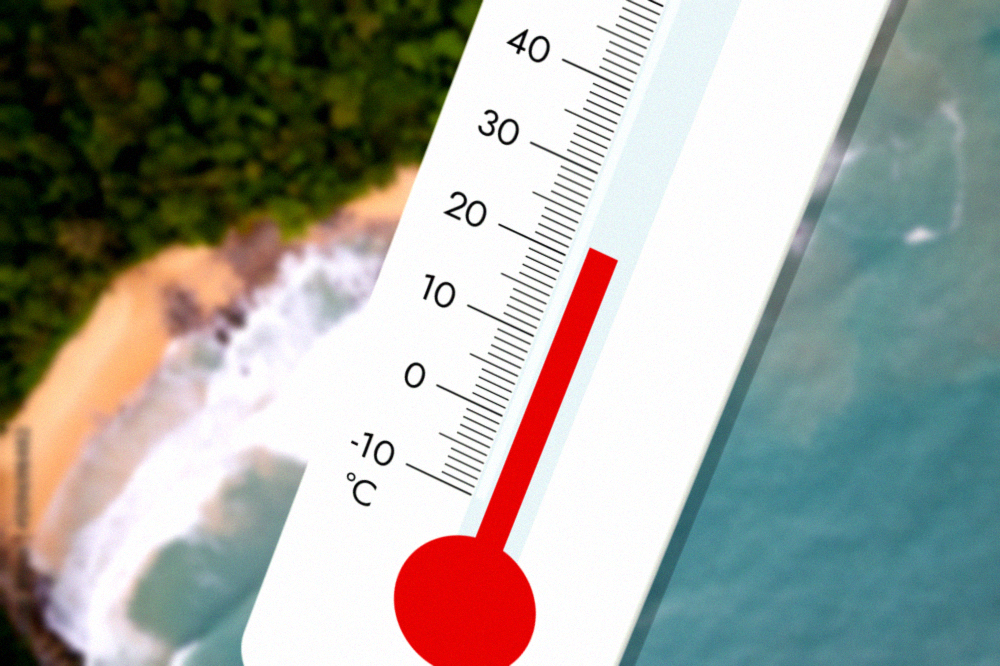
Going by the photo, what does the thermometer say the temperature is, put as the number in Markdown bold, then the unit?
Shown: **22** °C
